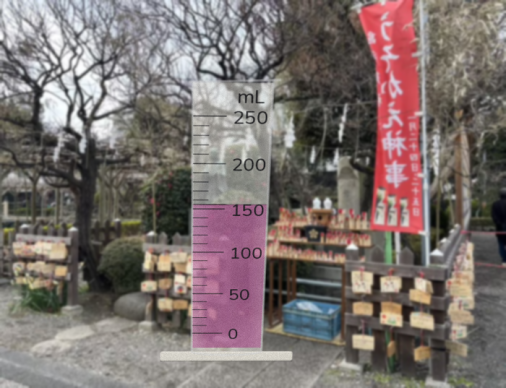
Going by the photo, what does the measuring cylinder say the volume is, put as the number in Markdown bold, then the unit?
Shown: **155** mL
